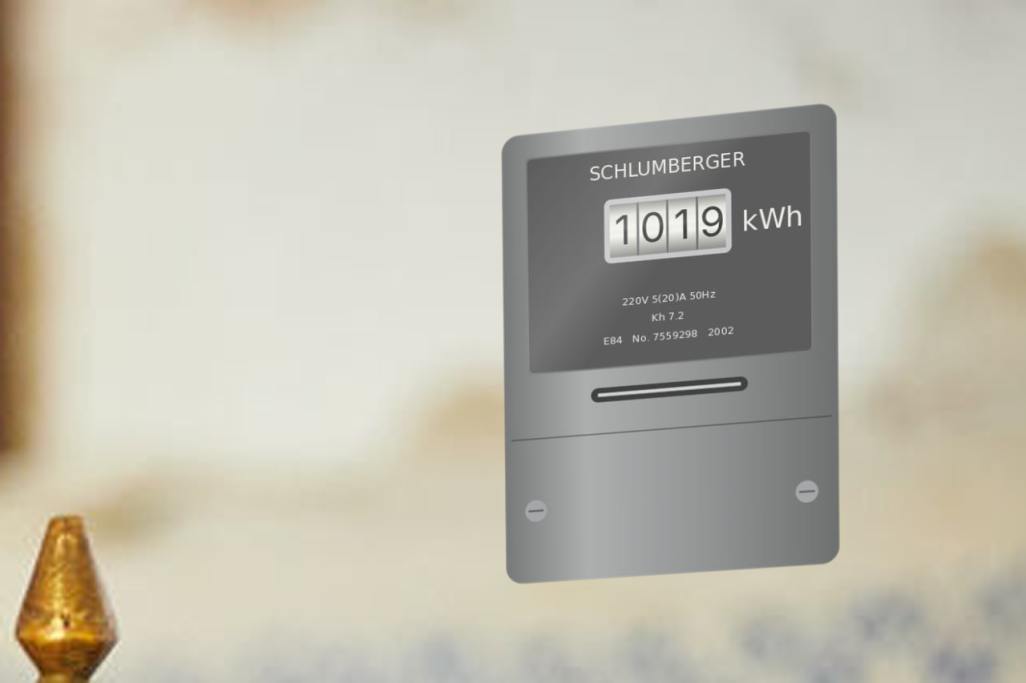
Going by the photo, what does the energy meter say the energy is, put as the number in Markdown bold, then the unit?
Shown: **1019** kWh
